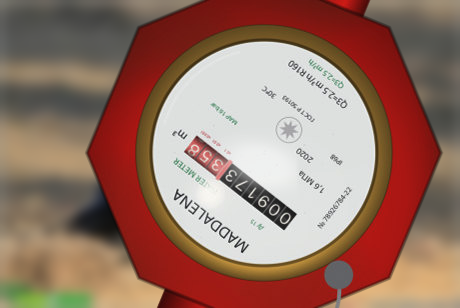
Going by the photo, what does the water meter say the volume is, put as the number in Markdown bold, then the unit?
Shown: **9173.358** m³
